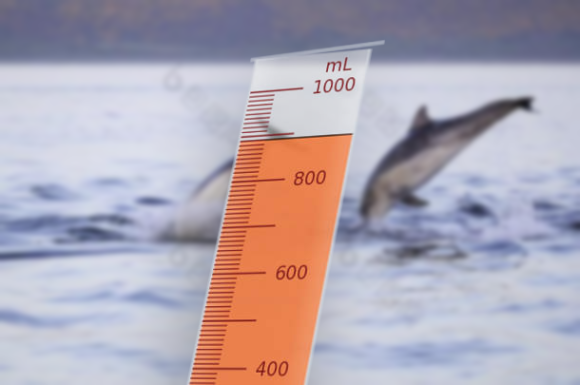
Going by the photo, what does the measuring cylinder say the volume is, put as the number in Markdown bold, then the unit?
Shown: **890** mL
